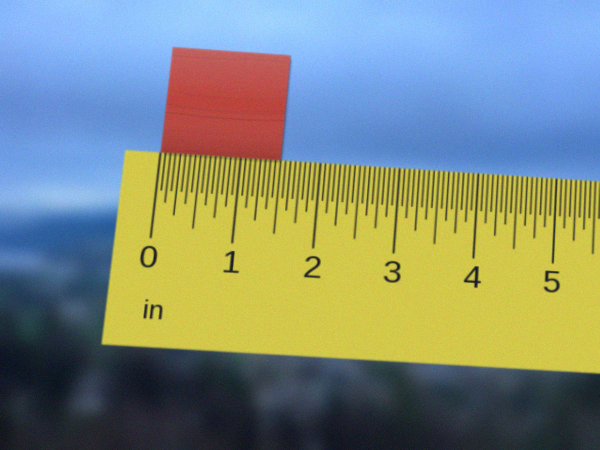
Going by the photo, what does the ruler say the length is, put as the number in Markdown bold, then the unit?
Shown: **1.5** in
